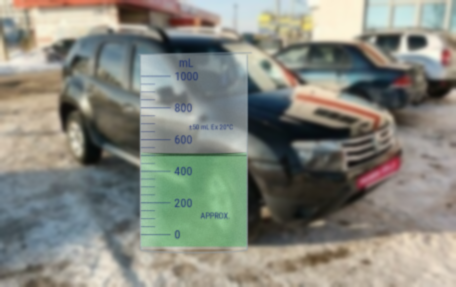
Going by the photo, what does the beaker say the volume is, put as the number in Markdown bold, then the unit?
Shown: **500** mL
